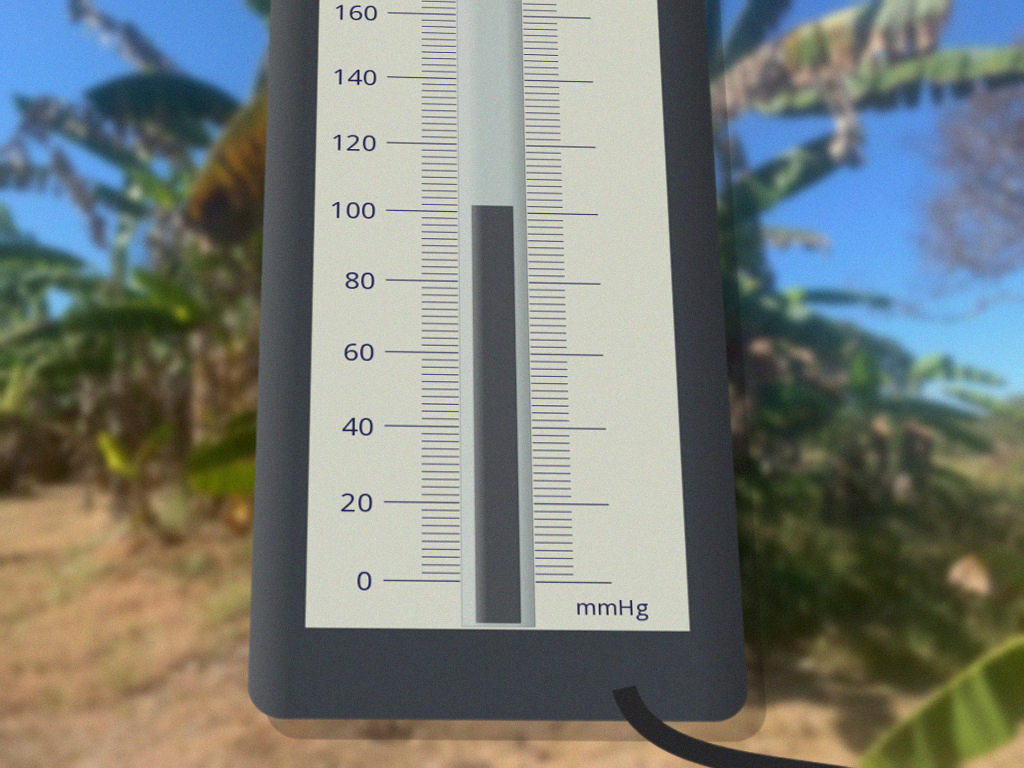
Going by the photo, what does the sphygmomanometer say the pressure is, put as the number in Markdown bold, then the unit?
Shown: **102** mmHg
